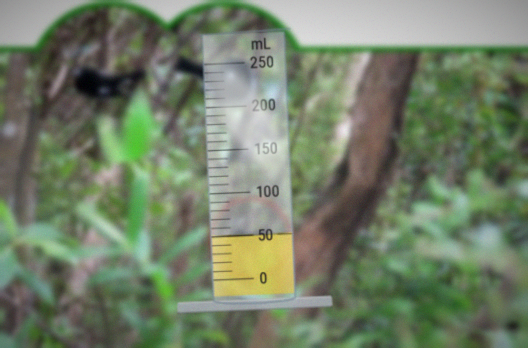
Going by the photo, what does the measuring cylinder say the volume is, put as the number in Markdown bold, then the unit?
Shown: **50** mL
